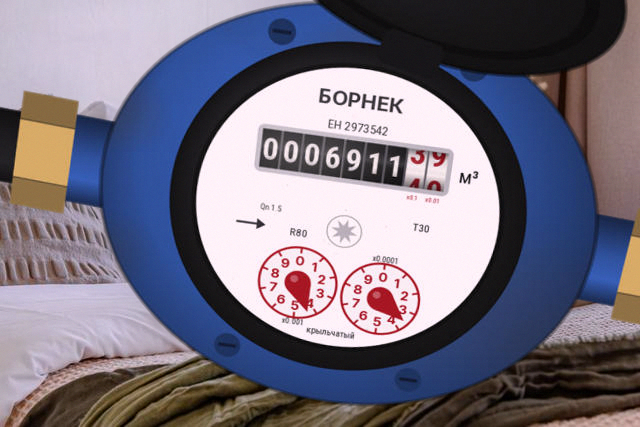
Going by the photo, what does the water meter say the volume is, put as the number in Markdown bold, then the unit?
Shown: **6911.3943** m³
